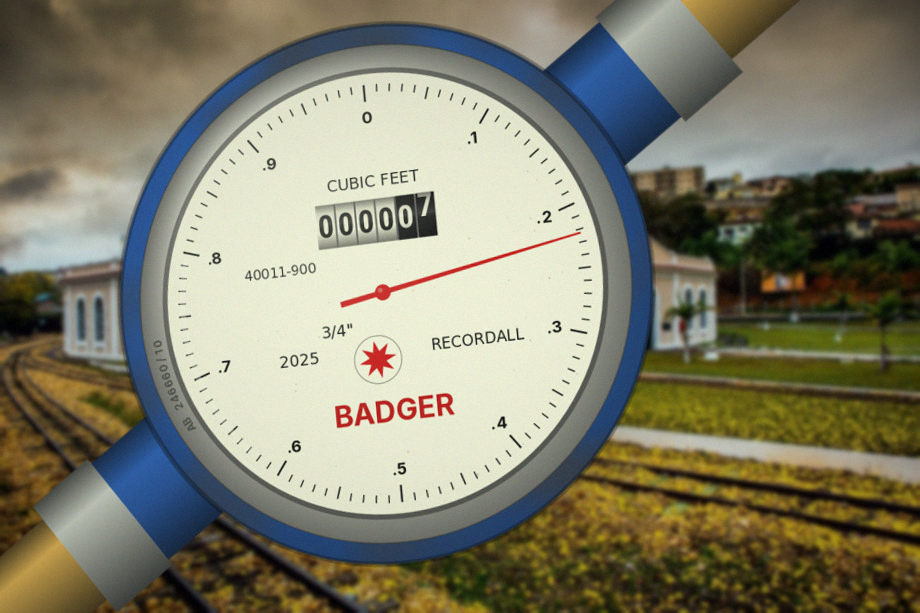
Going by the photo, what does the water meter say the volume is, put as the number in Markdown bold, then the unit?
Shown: **7.22** ft³
